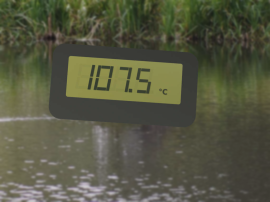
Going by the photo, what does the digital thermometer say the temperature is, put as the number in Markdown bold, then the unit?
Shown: **107.5** °C
